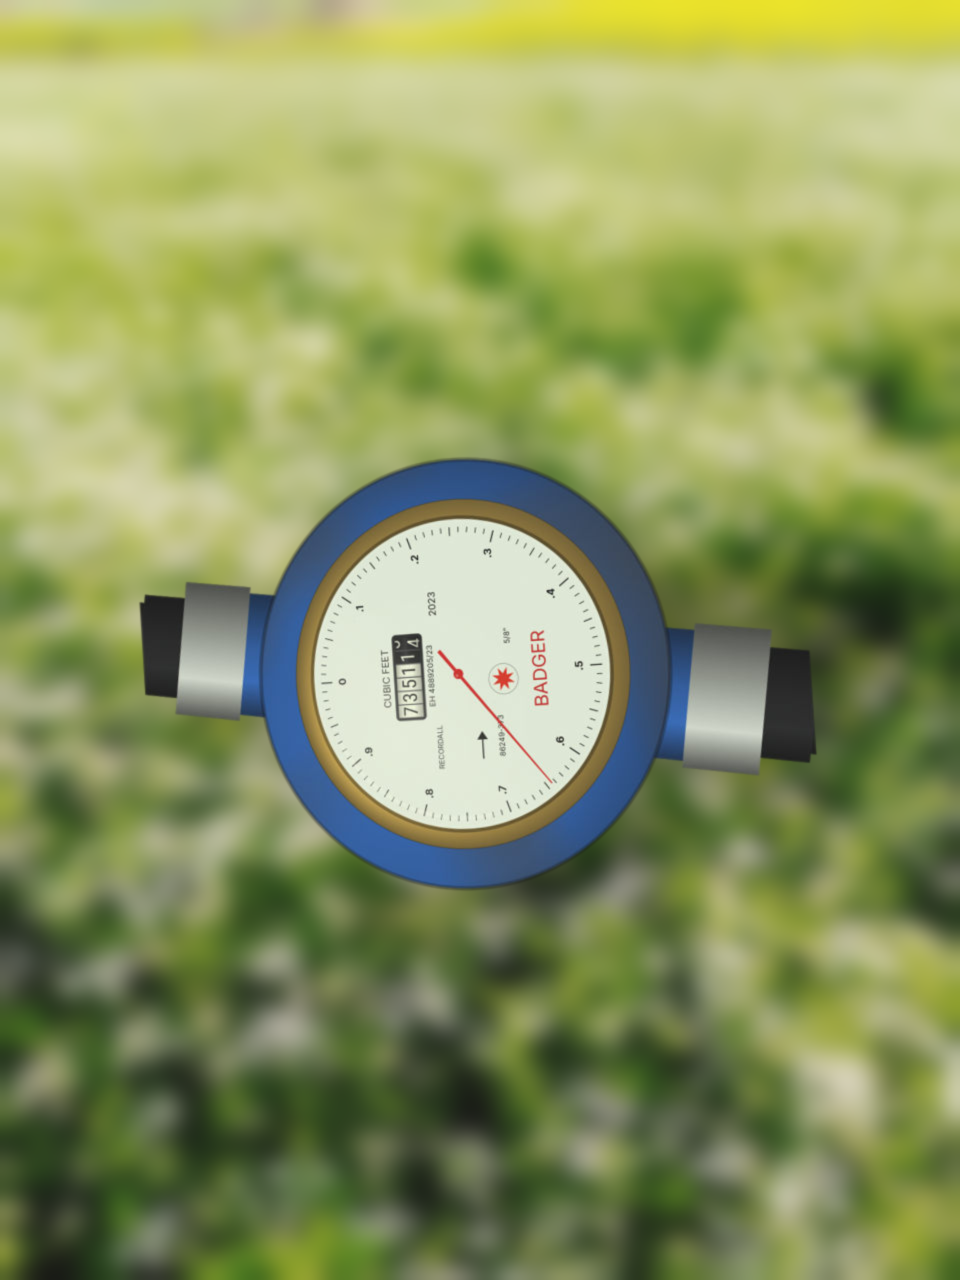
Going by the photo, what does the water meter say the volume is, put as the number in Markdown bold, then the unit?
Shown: **735113.64** ft³
